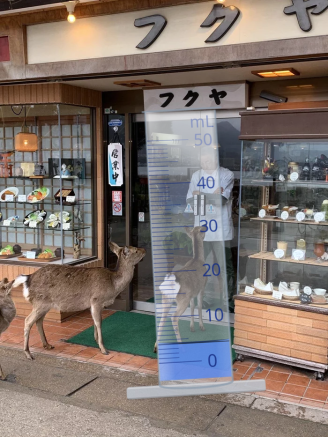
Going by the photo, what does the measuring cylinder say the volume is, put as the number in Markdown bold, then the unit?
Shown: **4** mL
